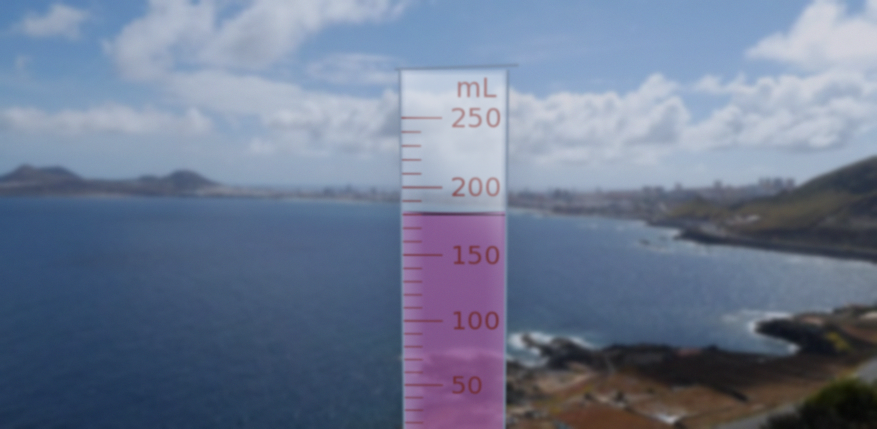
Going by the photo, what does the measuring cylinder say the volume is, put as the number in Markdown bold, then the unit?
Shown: **180** mL
